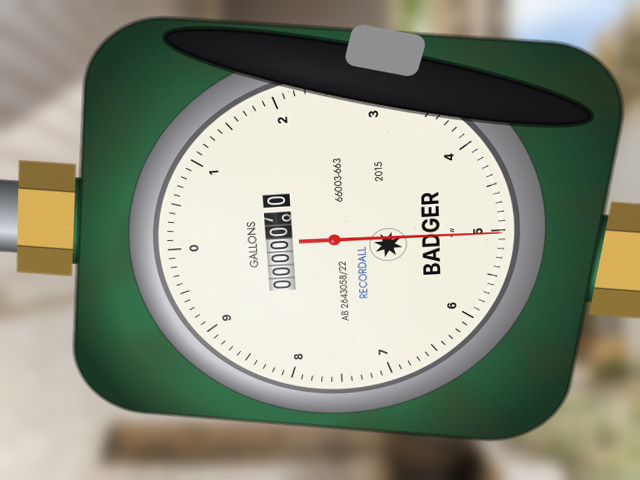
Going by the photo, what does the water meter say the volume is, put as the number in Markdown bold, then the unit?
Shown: **75.0** gal
